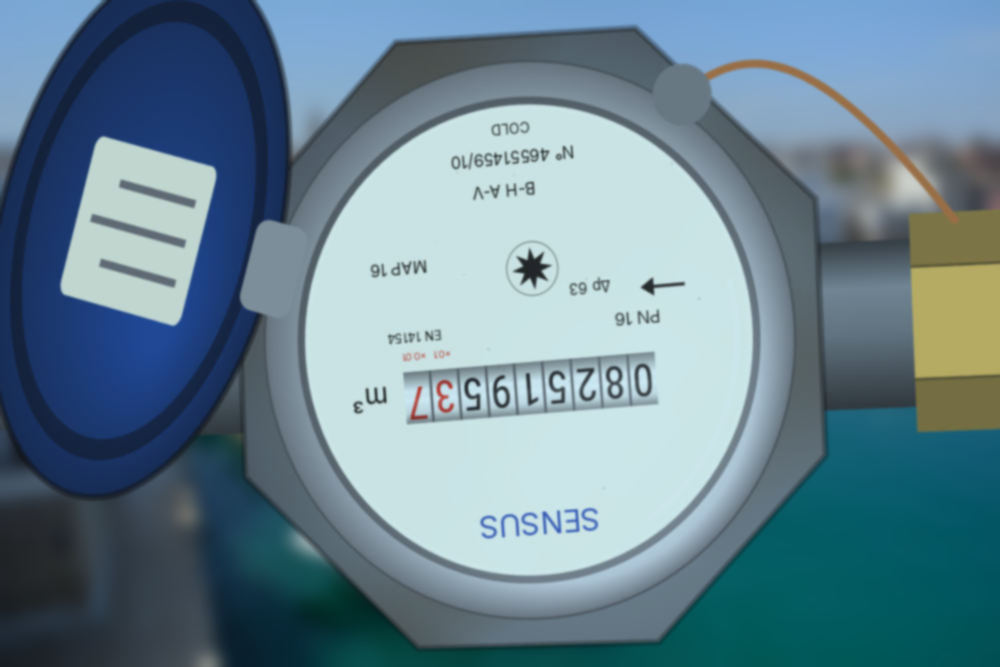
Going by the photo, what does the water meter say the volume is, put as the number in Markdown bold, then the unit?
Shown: **825195.37** m³
